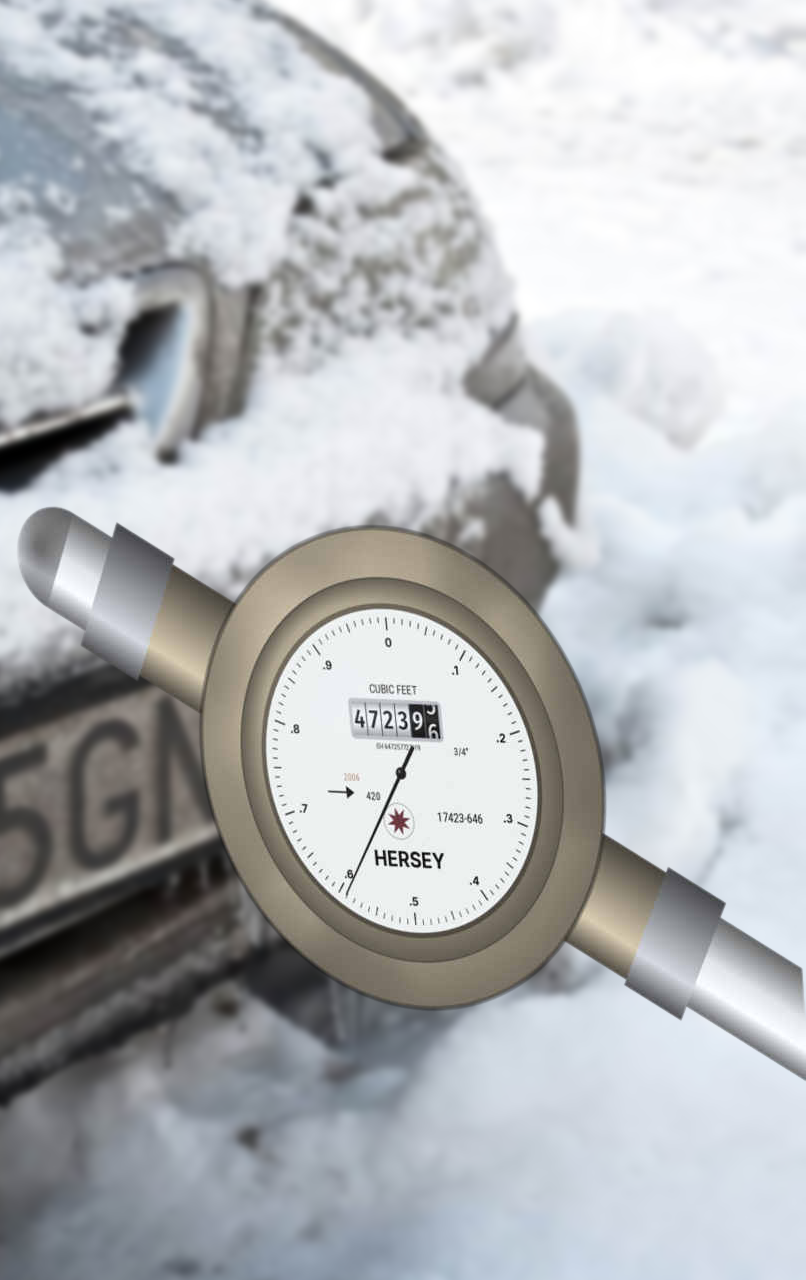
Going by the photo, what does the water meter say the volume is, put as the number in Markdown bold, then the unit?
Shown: **472395.59** ft³
